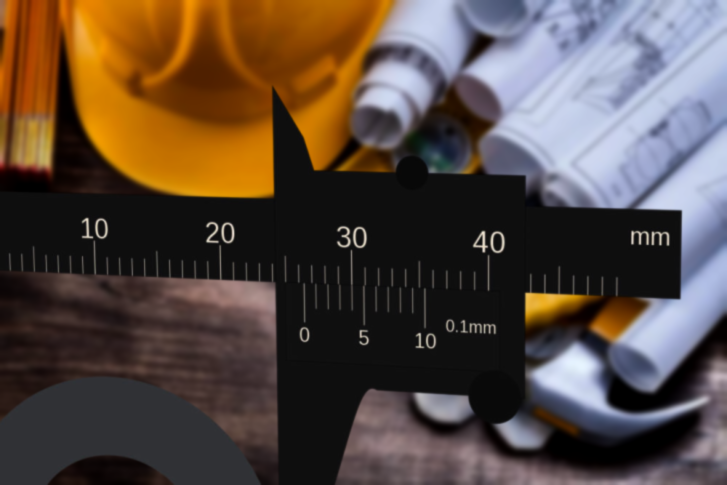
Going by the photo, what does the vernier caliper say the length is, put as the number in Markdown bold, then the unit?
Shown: **26.4** mm
